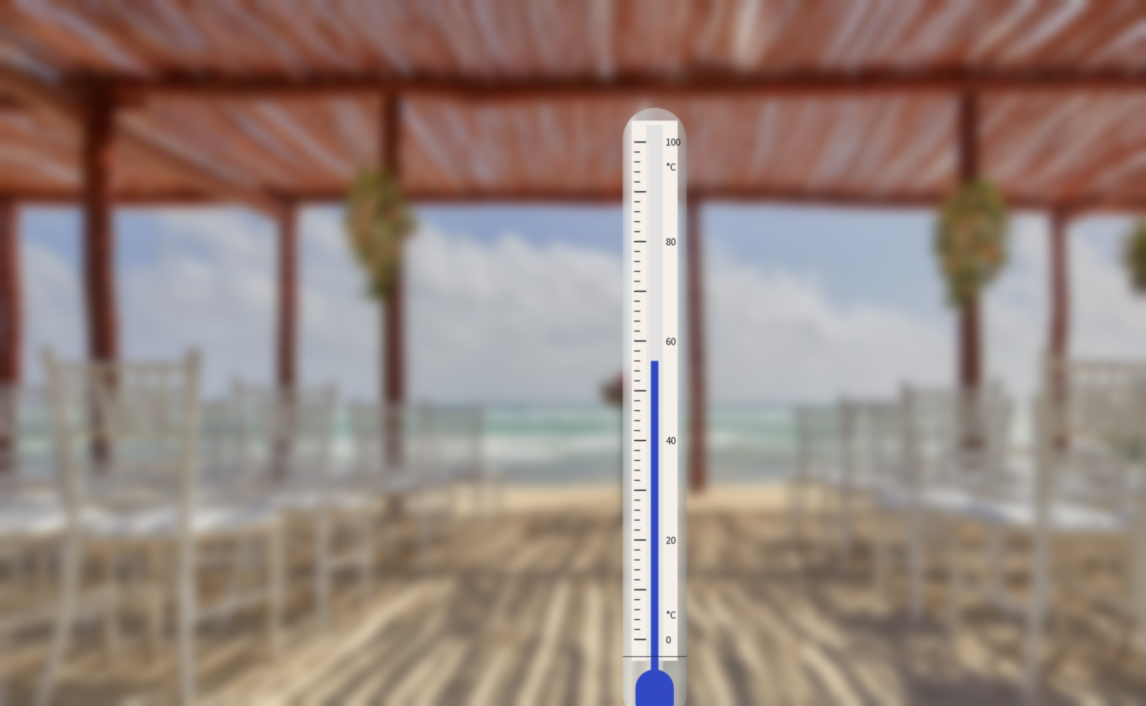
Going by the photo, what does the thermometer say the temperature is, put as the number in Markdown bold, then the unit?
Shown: **56** °C
